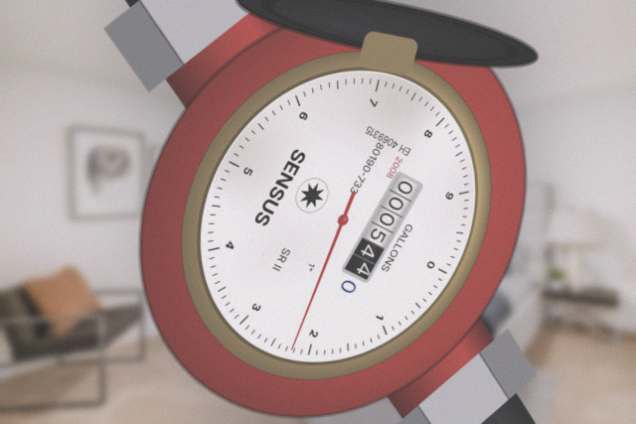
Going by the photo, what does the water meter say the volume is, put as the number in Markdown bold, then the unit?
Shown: **5442.2** gal
